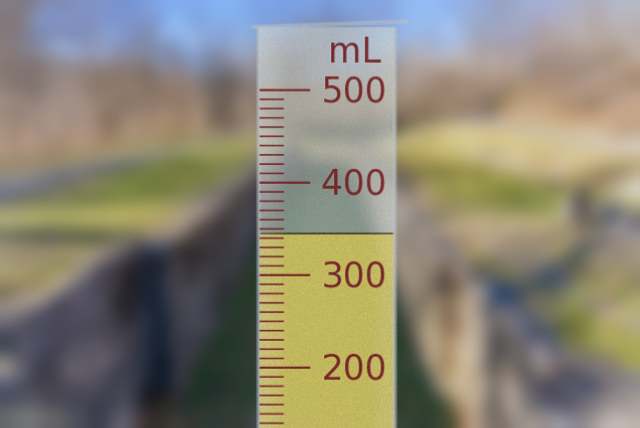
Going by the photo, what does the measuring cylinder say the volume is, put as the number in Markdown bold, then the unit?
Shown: **345** mL
